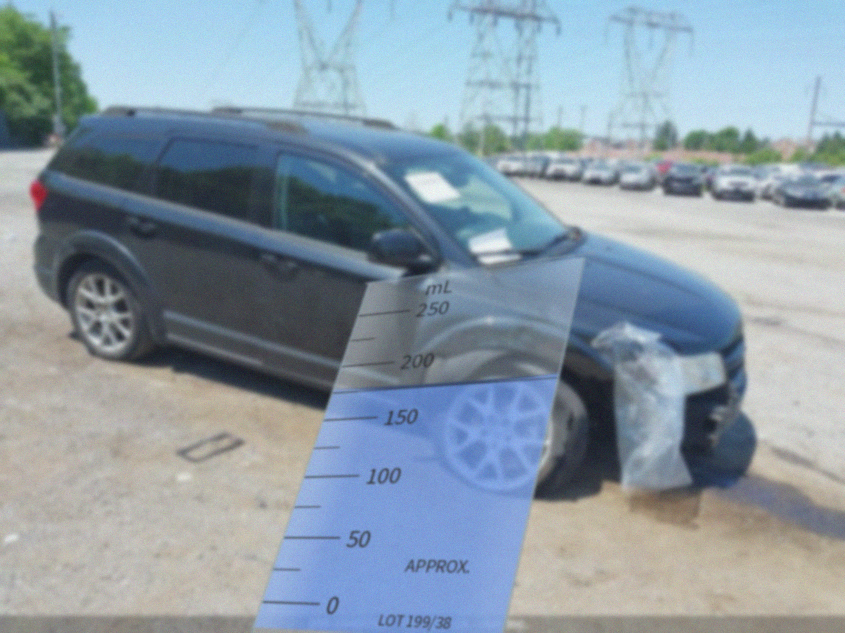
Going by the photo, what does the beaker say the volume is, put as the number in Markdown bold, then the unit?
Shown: **175** mL
